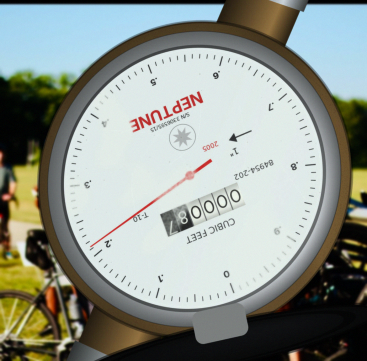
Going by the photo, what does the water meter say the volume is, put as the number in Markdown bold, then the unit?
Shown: **87.21** ft³
